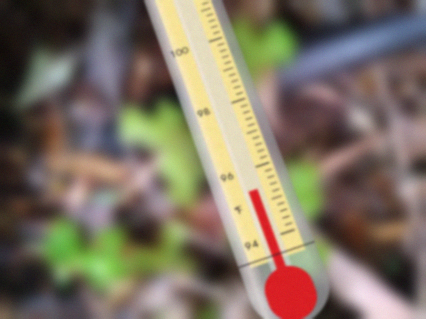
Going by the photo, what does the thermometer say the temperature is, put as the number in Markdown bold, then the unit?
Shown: **95.4** °F
